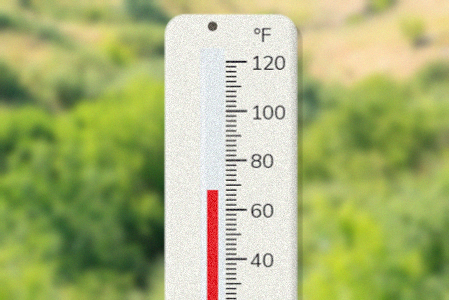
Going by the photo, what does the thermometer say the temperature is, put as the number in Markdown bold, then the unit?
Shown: **68** °F
